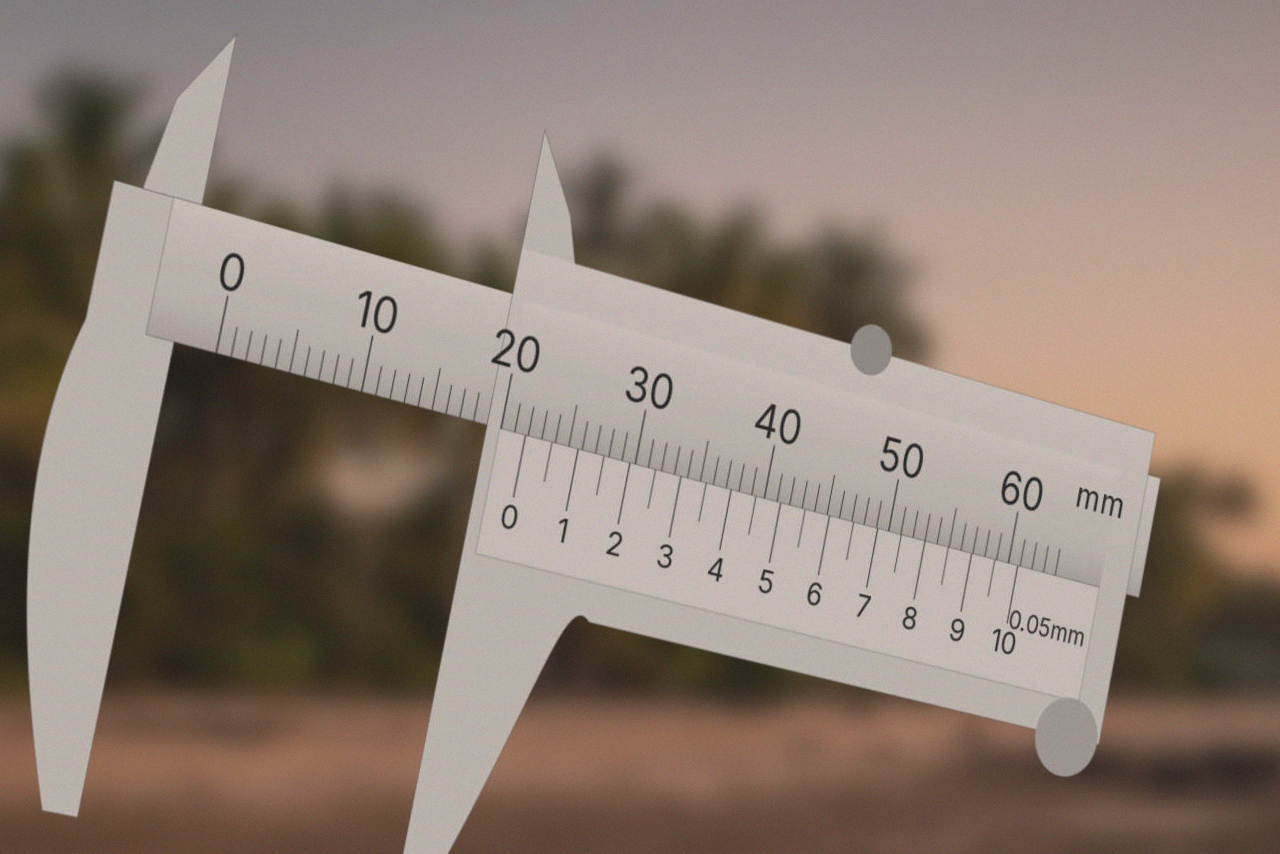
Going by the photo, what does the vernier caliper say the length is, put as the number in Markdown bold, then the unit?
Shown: **21.8** mm
